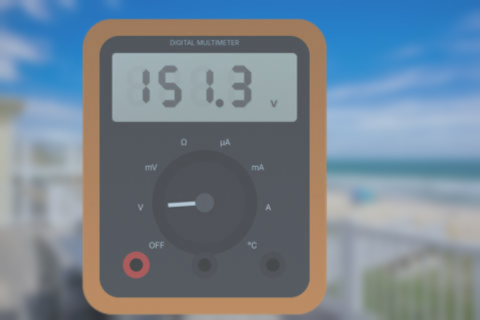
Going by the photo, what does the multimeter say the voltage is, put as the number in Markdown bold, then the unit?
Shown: **151.3** V
